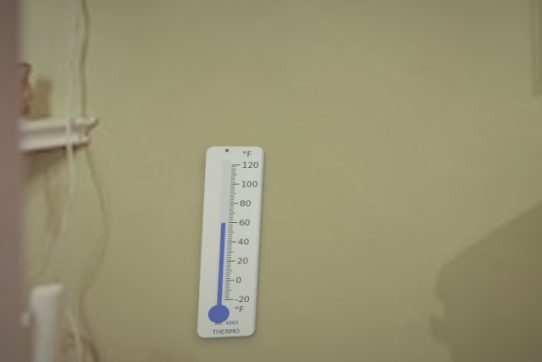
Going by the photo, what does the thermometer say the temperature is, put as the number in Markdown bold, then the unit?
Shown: **60** °F
